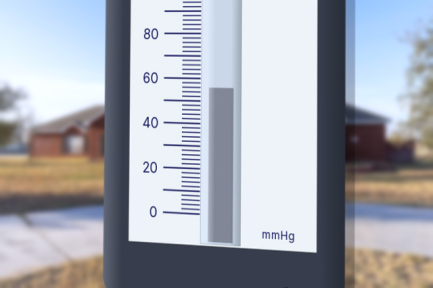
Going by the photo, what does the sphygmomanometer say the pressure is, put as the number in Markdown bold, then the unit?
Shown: **56** mmHg
